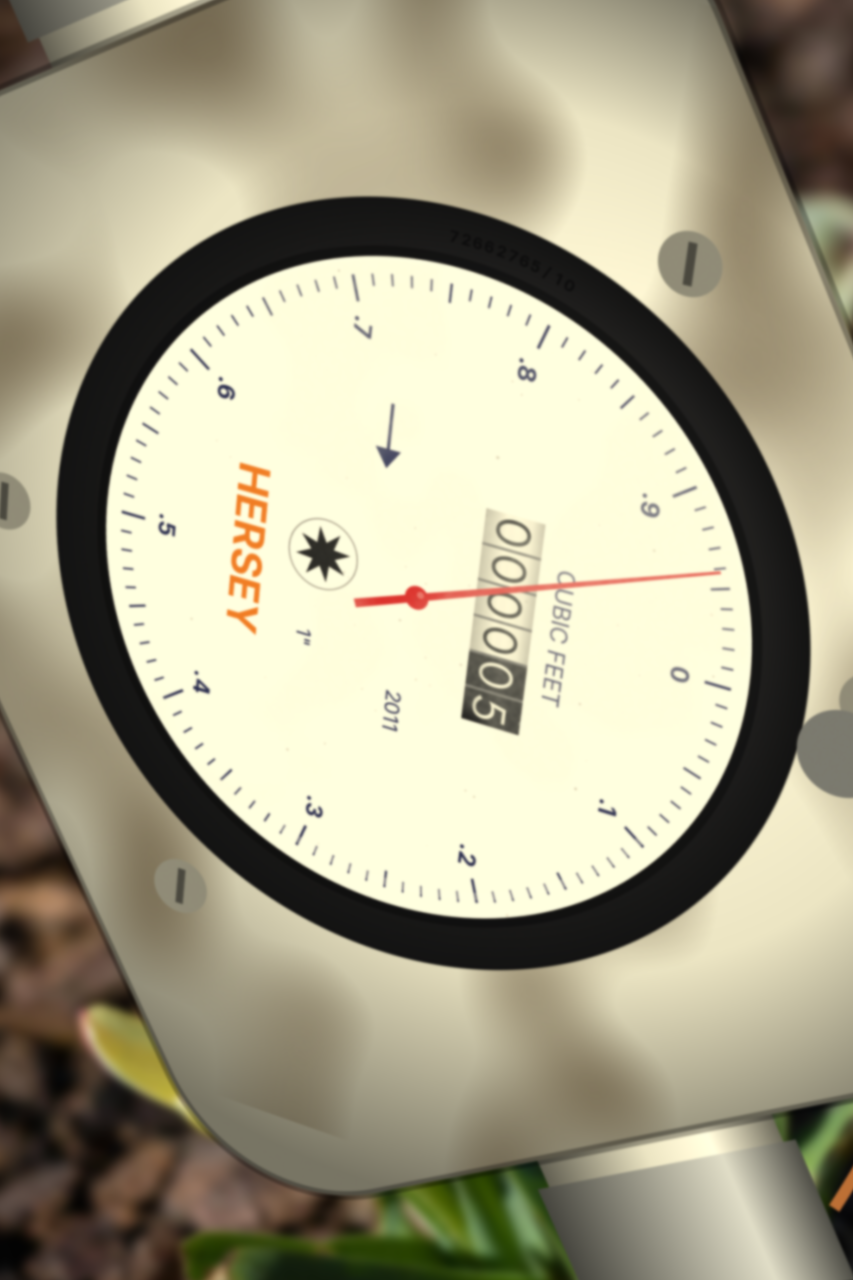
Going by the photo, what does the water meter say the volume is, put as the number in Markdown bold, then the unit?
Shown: **4.94** ft³
